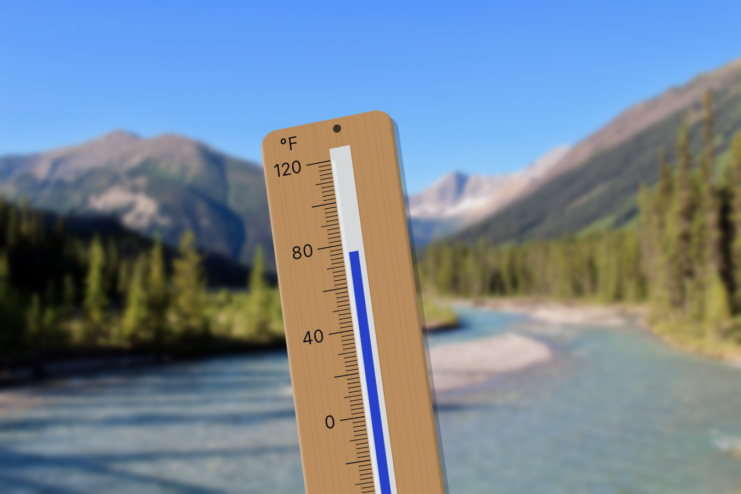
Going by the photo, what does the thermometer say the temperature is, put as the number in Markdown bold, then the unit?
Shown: **76** °F
